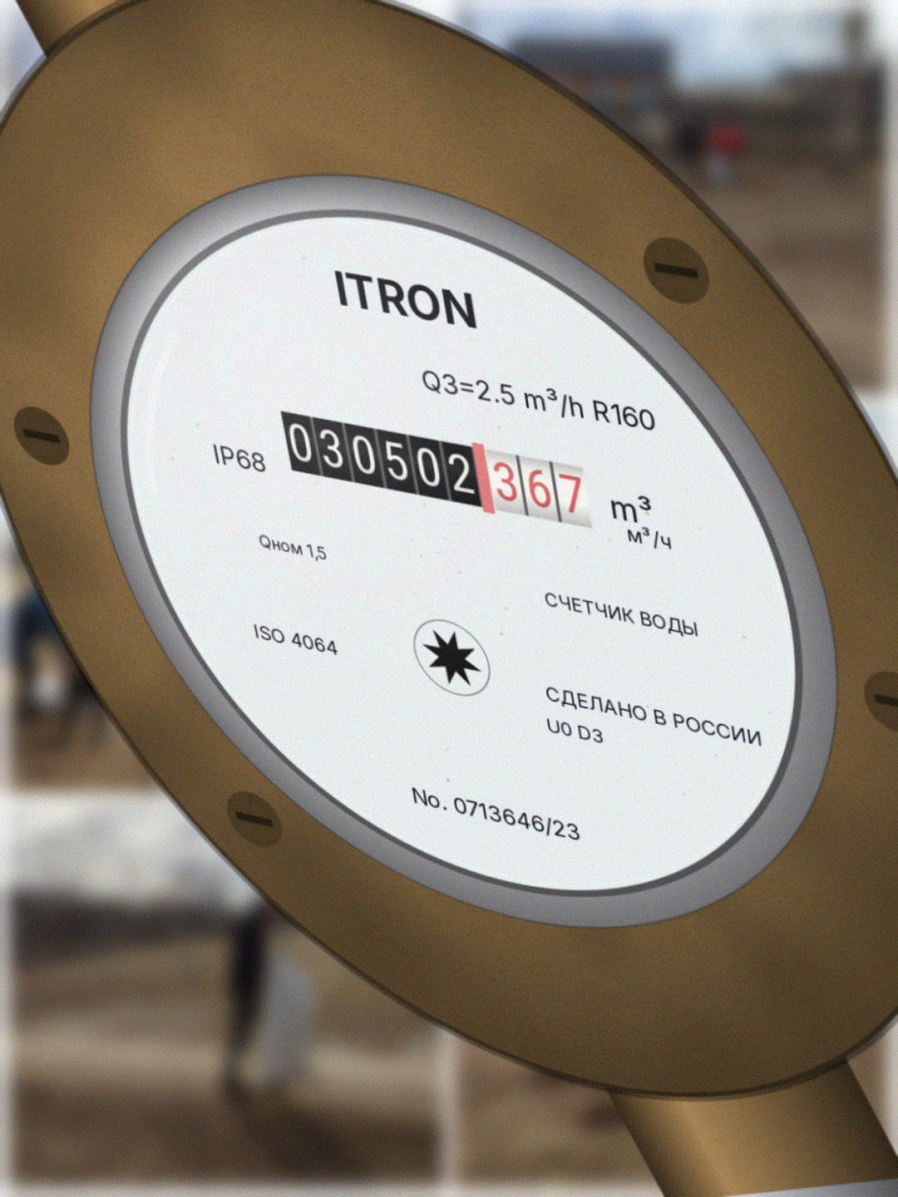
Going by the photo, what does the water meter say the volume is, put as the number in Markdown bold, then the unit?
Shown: **30502.367** m³
